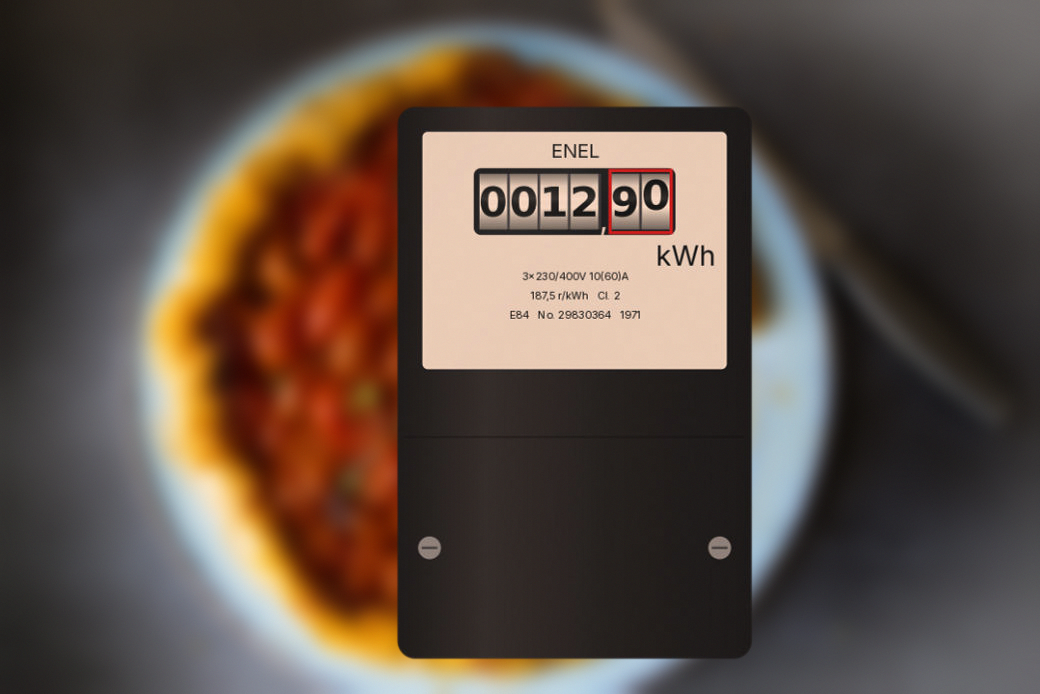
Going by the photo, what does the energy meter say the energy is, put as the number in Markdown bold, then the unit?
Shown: **12.90** kWh
